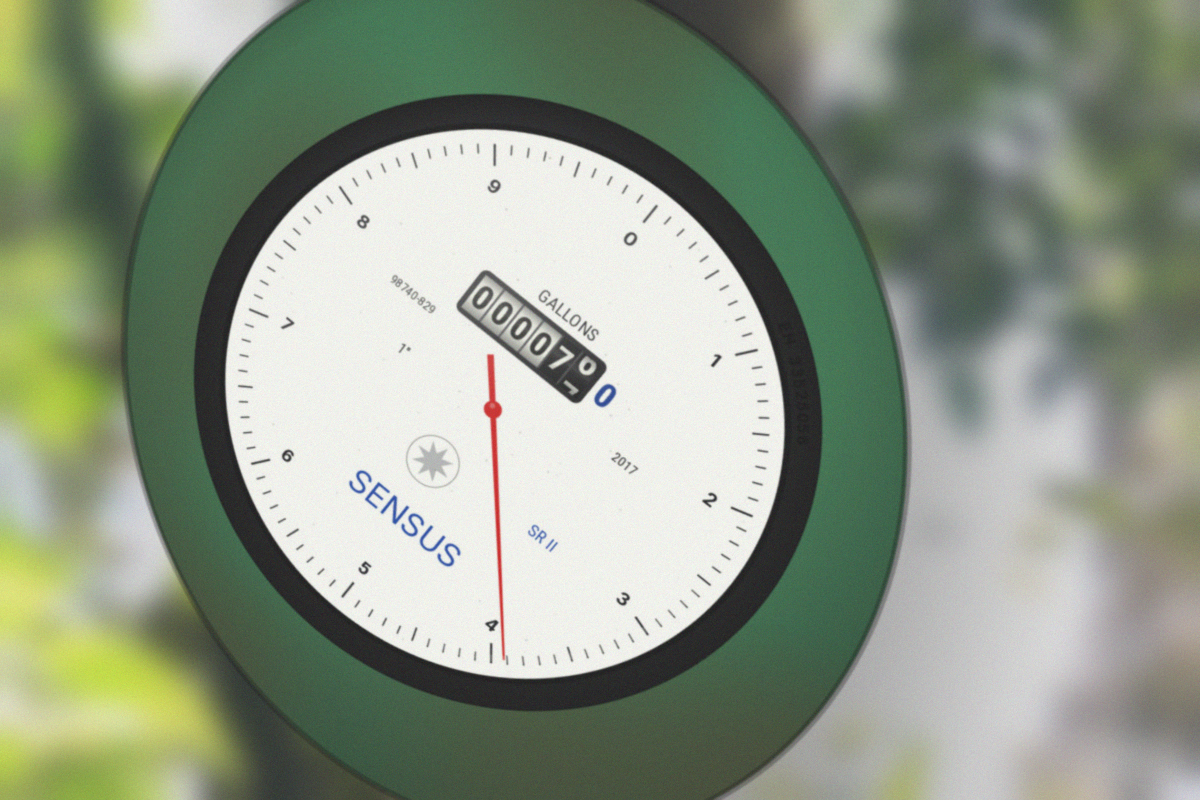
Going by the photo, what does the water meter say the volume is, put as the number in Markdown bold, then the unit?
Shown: **763.9** gal
